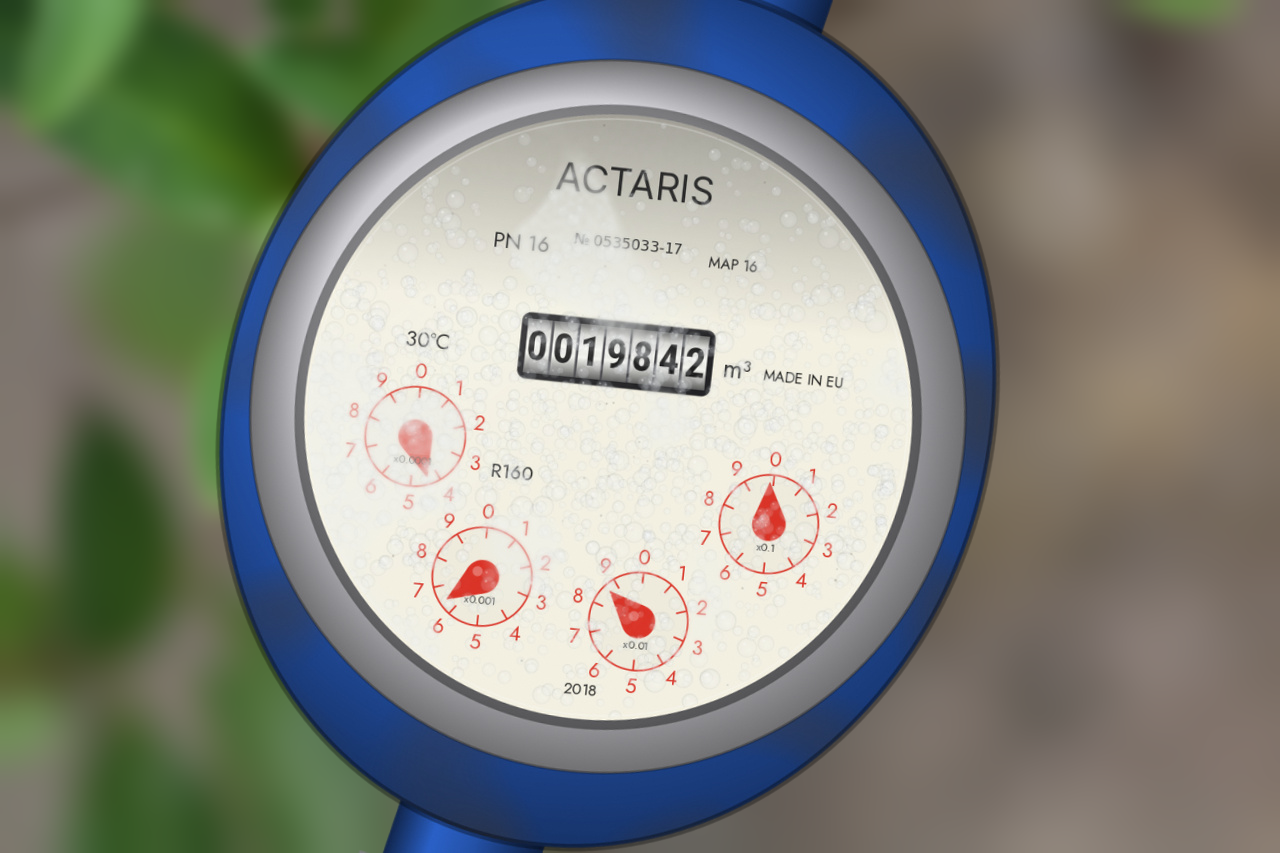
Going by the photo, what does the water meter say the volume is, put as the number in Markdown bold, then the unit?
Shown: **19841.9864** m³
